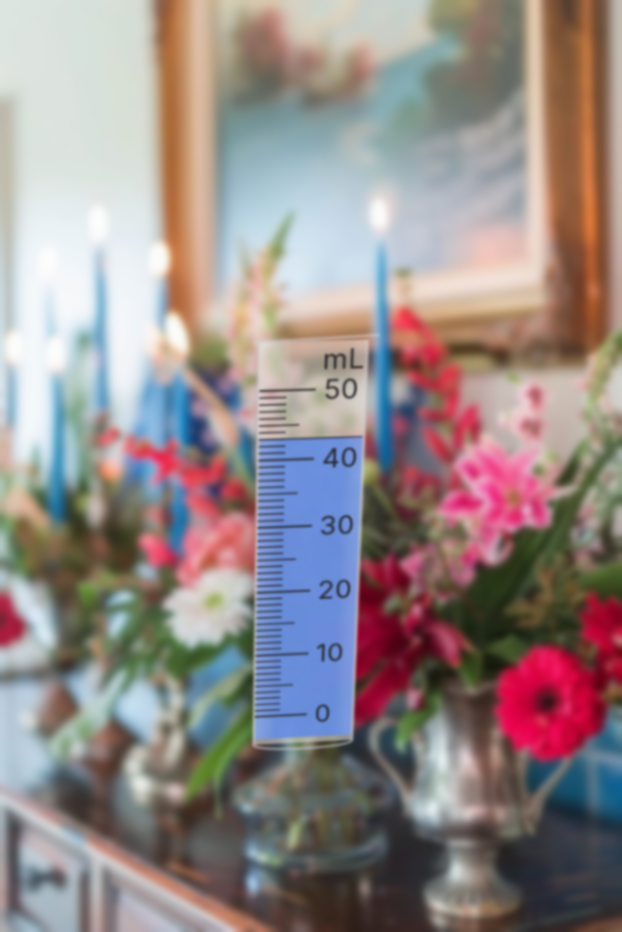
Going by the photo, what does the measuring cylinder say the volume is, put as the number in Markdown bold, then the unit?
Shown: **43** mL
